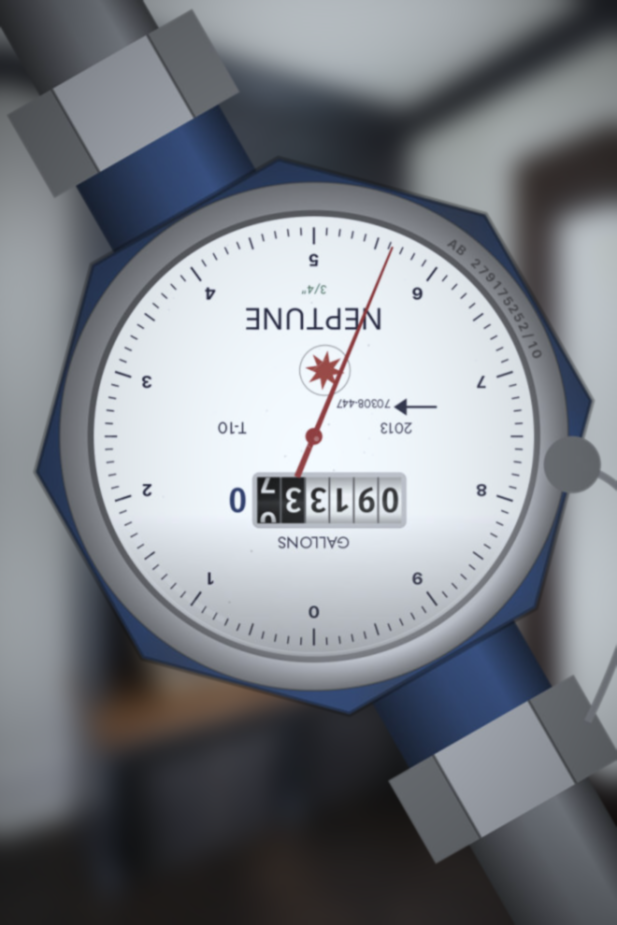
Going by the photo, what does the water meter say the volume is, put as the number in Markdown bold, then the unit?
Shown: **913365.6** gal
